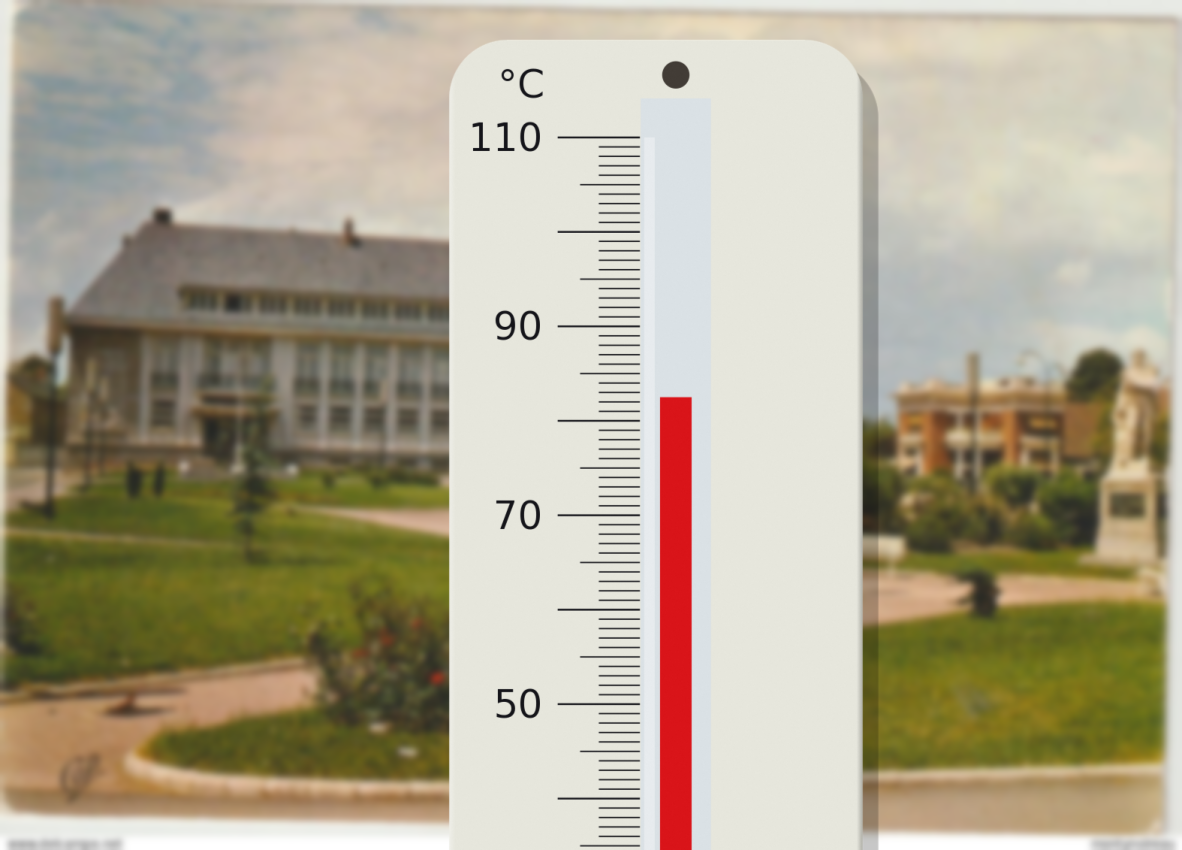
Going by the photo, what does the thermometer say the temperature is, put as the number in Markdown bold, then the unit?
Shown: **82.5** °C
